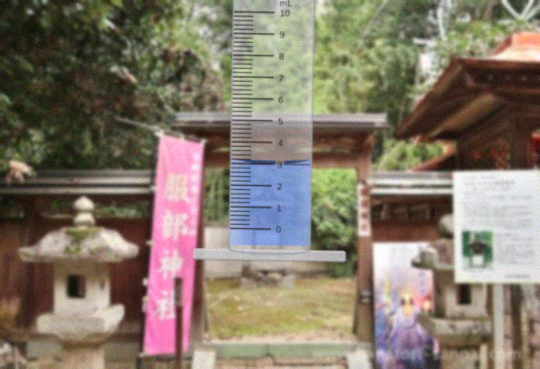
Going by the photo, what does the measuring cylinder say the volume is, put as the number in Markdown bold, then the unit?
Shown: **3** mL
